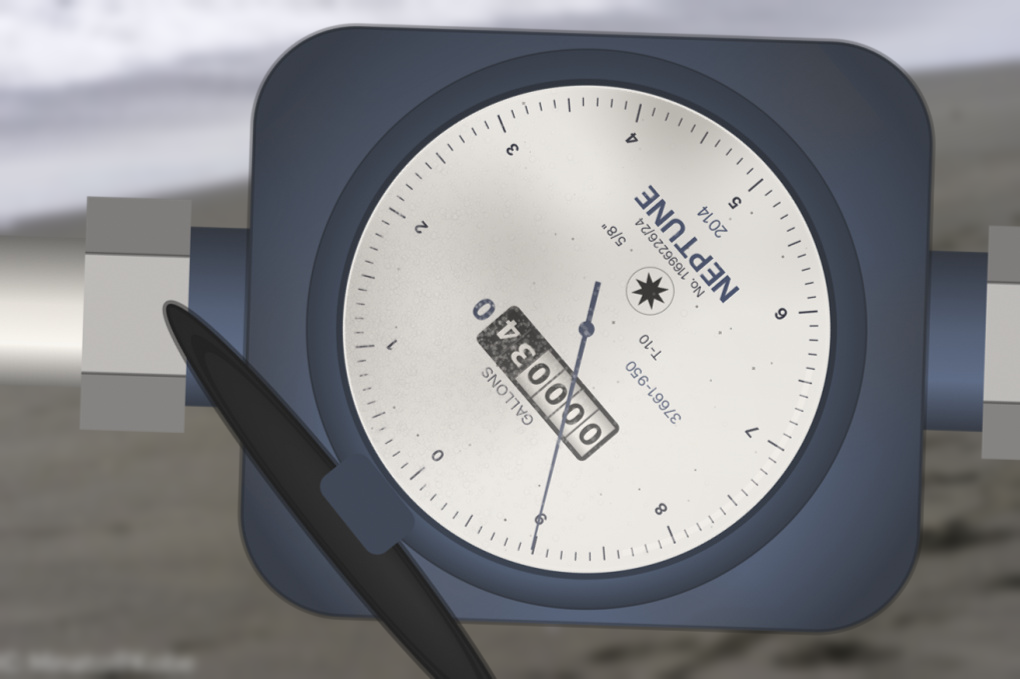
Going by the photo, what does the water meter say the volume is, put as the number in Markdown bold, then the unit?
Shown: **339.0** gal
